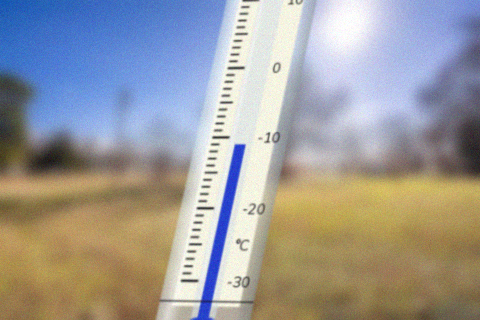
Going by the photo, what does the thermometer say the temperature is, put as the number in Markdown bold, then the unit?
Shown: **-11** °C
